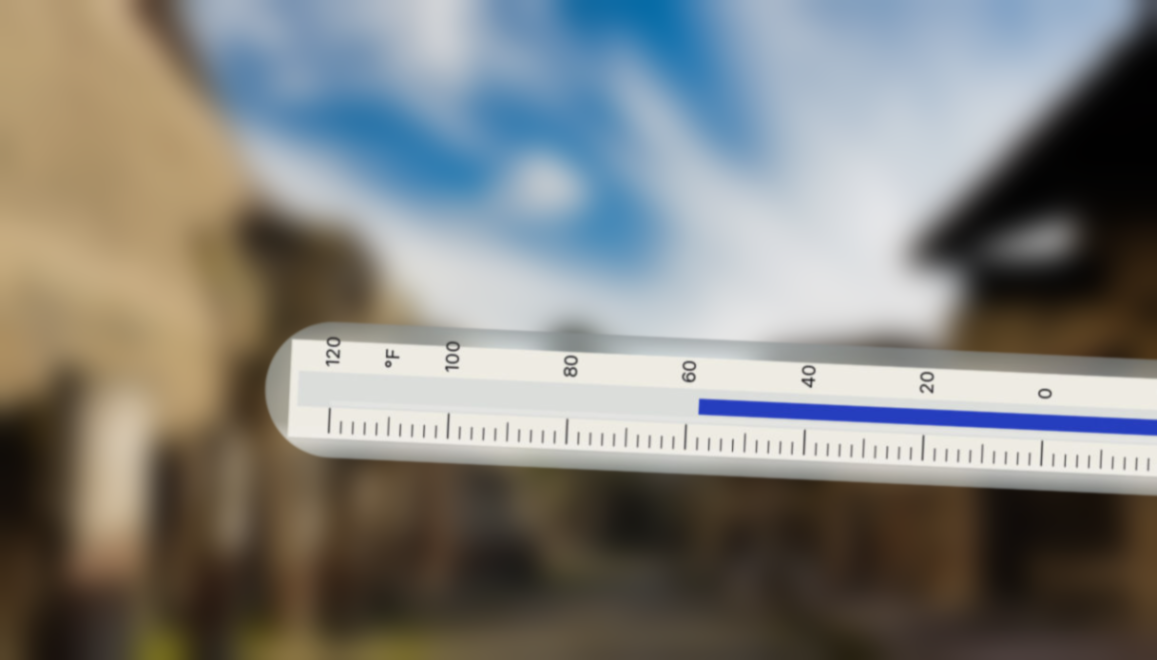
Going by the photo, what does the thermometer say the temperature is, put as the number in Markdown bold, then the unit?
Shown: **58** °F
